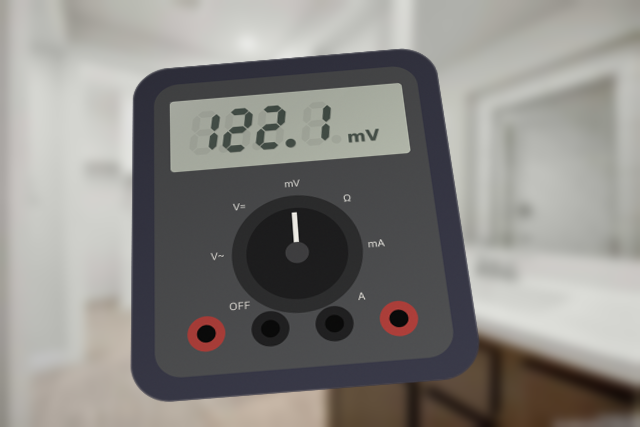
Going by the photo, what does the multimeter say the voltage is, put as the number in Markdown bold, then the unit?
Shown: **122.1** mV
